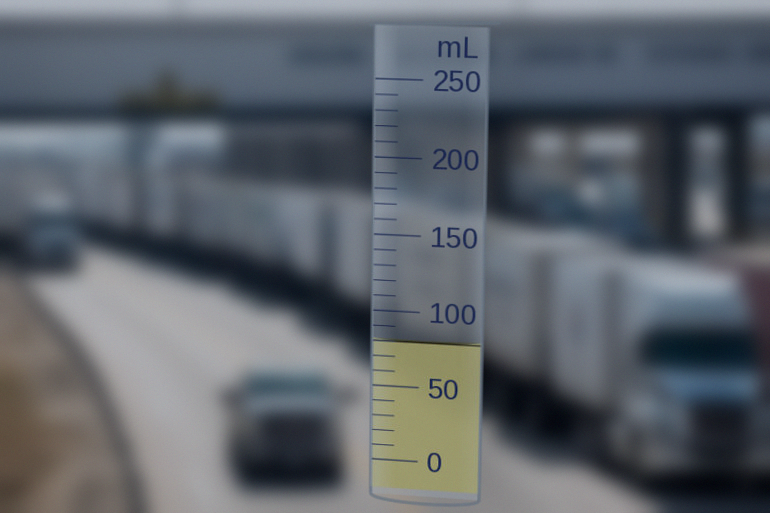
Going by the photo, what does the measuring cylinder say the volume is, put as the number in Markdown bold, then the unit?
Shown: **80** mL
